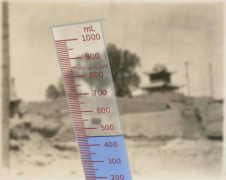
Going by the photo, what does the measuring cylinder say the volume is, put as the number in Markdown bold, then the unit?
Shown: **450** mL
